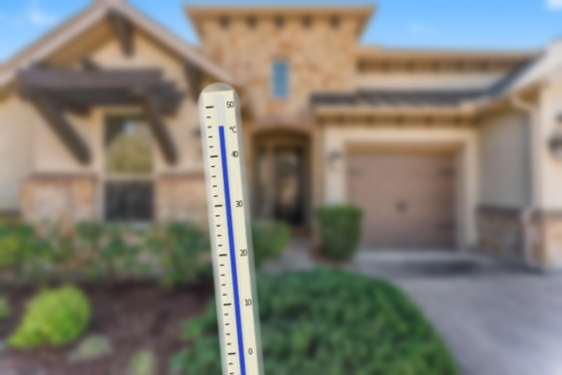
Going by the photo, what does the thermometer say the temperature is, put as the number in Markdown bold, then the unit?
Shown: **46** °C
